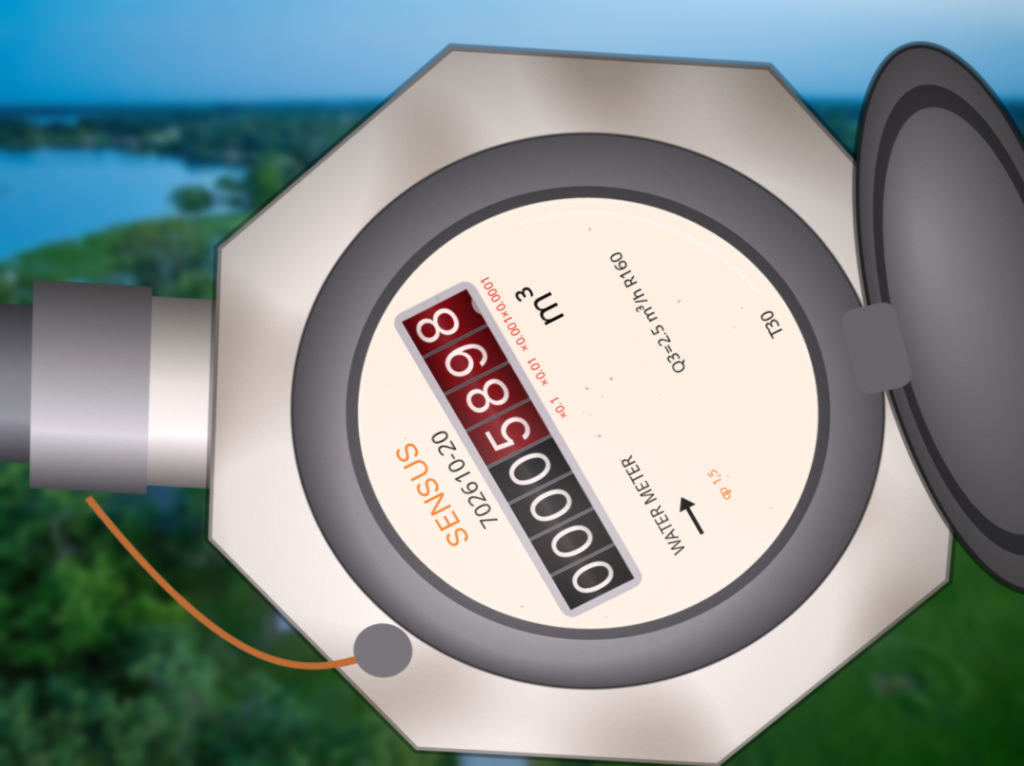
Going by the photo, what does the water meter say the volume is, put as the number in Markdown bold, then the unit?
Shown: **0.5898** m³
